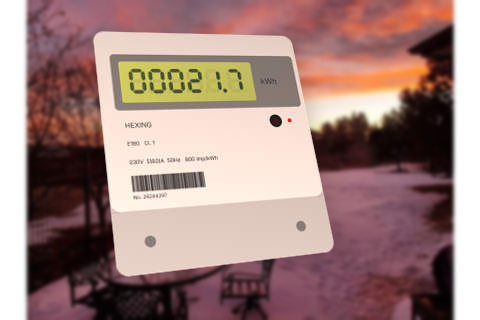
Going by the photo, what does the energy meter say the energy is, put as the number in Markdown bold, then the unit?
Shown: **21.7** kWh
